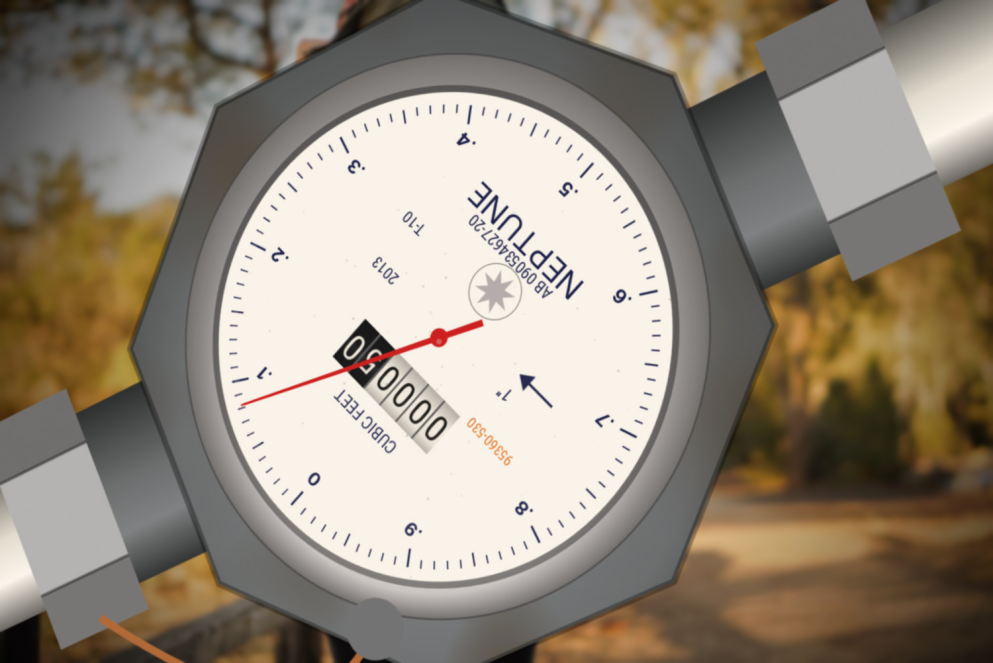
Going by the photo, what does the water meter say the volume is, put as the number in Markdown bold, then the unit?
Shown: **50.08** ft³
